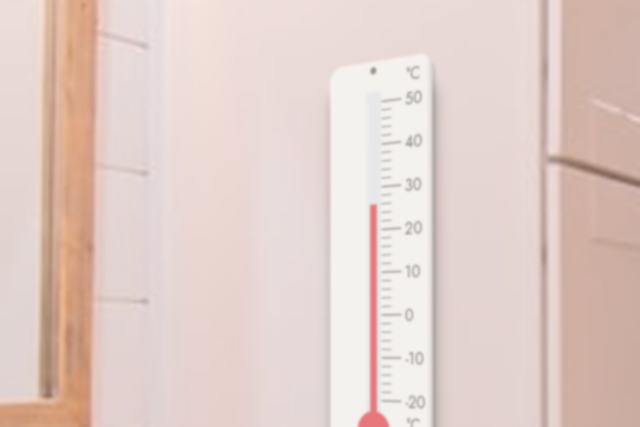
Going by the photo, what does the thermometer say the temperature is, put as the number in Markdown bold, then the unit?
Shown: **26** °C
